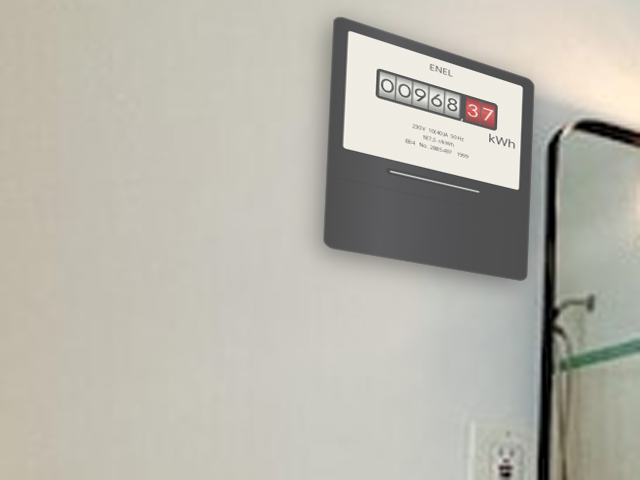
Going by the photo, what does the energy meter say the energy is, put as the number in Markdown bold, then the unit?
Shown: **968.37** kWh
